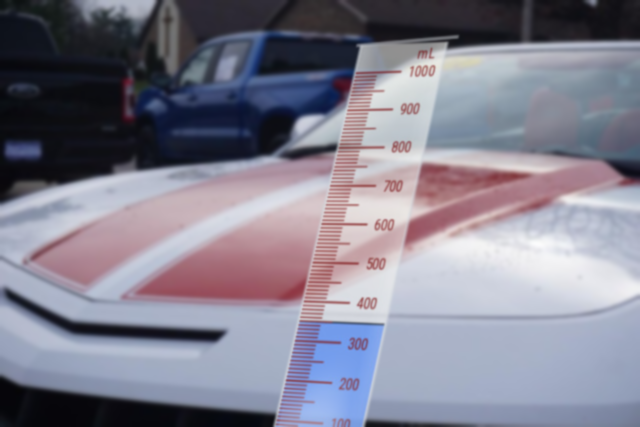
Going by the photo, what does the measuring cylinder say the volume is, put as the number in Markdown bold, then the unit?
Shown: **350** mL
